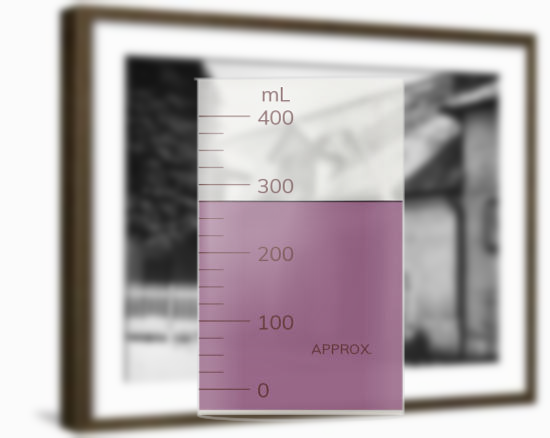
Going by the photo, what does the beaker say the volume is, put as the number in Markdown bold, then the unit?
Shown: **275** mL
